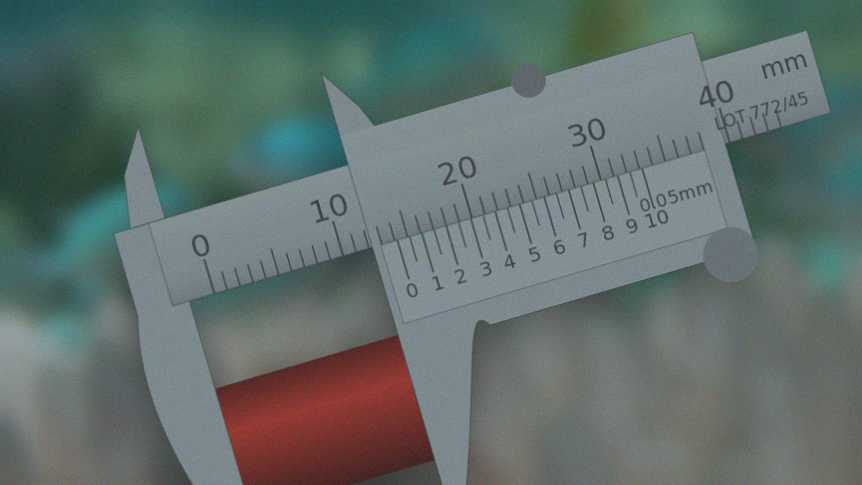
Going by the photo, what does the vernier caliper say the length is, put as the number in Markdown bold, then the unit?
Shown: **14.2** mm
